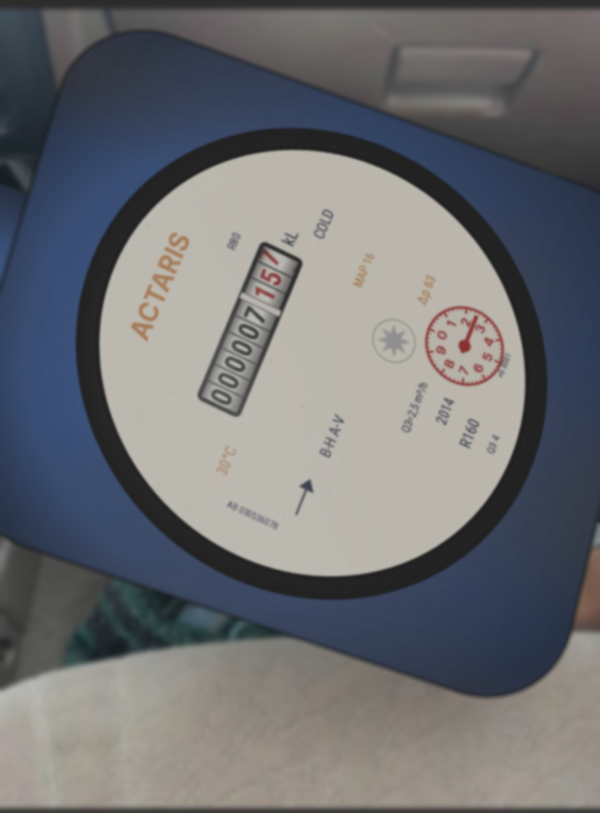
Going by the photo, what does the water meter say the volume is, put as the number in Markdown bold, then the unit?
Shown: **7.1572** kL
